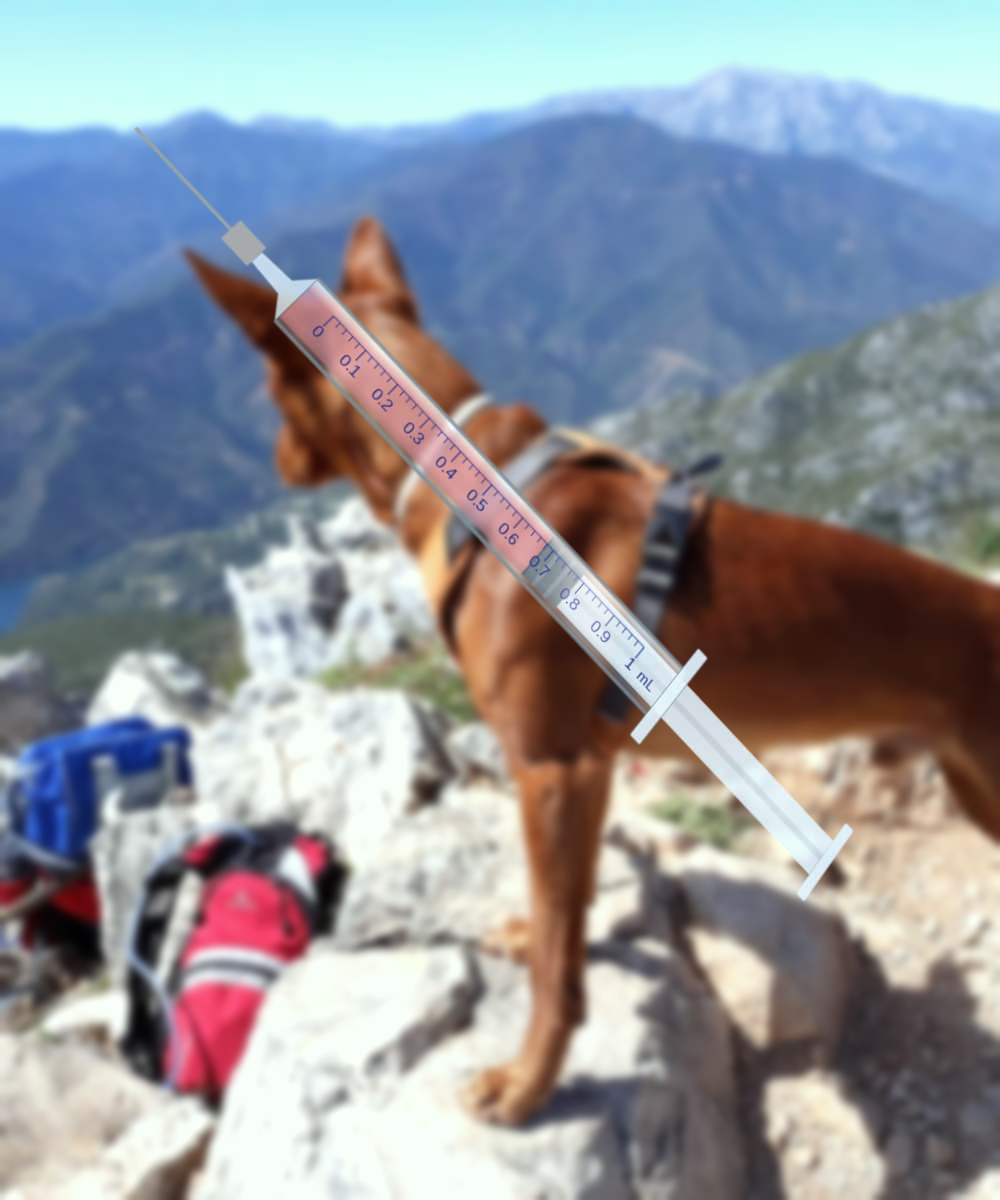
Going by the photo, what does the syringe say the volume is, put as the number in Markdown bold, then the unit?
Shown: **0.68** mL
